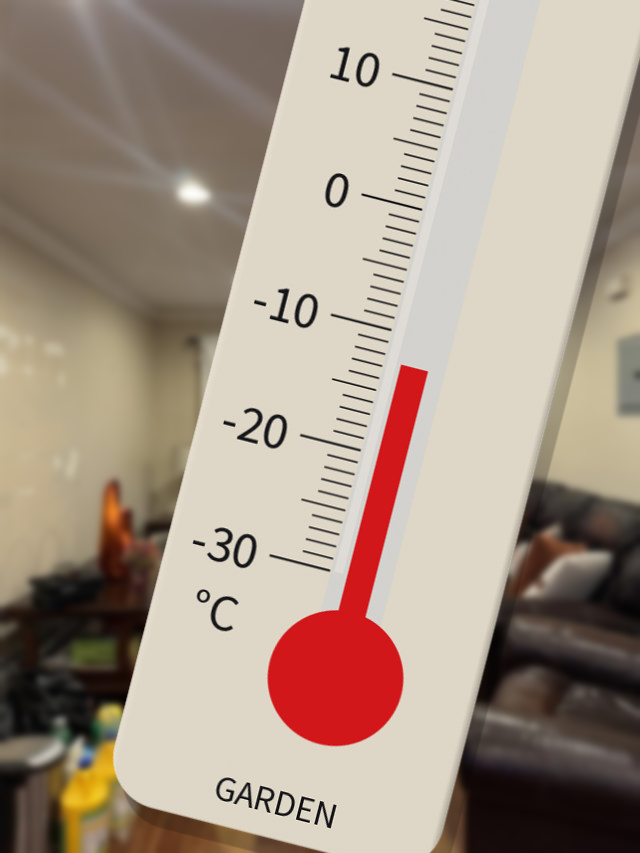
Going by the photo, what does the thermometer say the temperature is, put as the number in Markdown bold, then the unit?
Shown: **-12.5** °C
